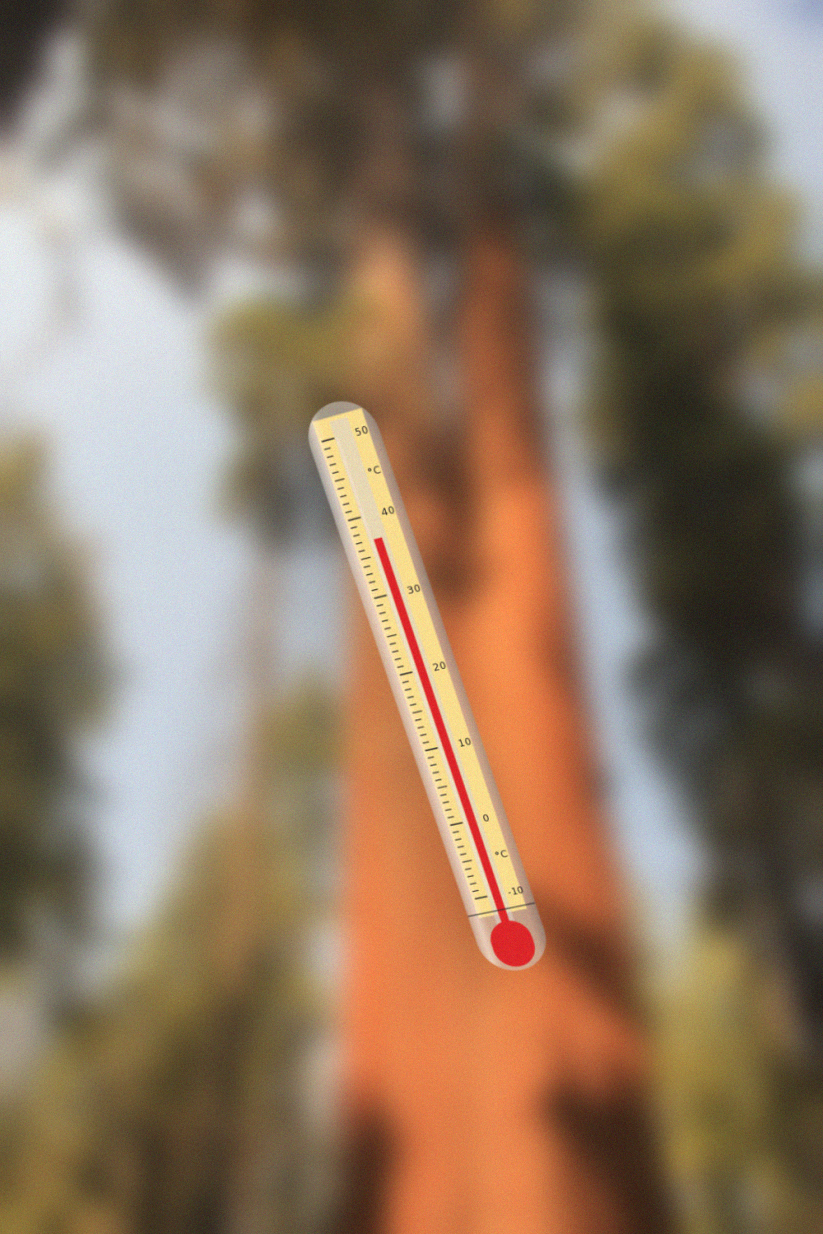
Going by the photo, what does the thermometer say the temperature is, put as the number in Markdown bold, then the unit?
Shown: **37** °C
